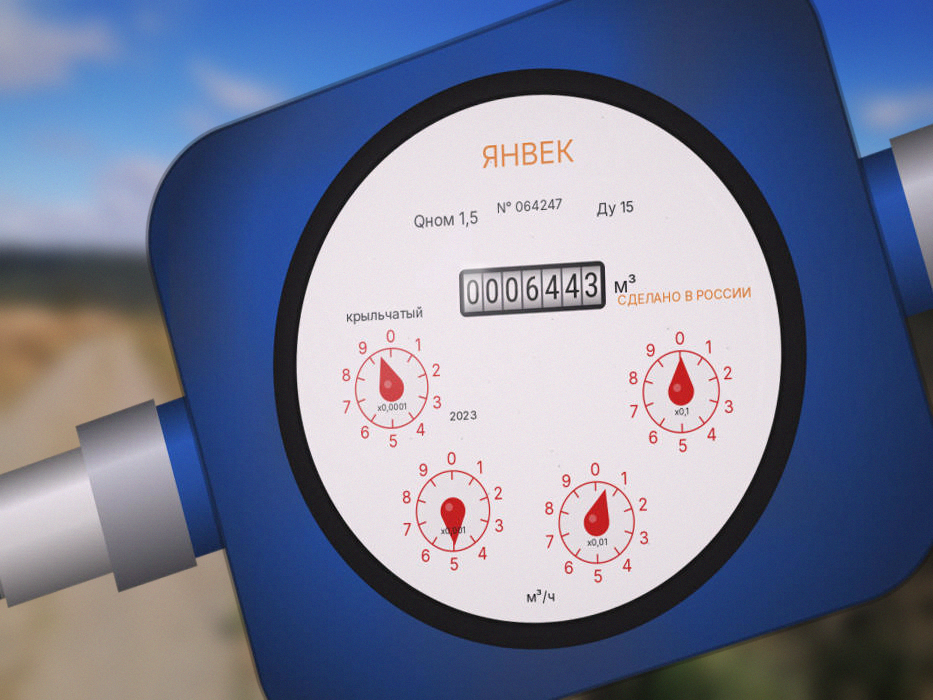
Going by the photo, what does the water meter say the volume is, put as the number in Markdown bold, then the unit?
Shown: **6443.0049** m³
